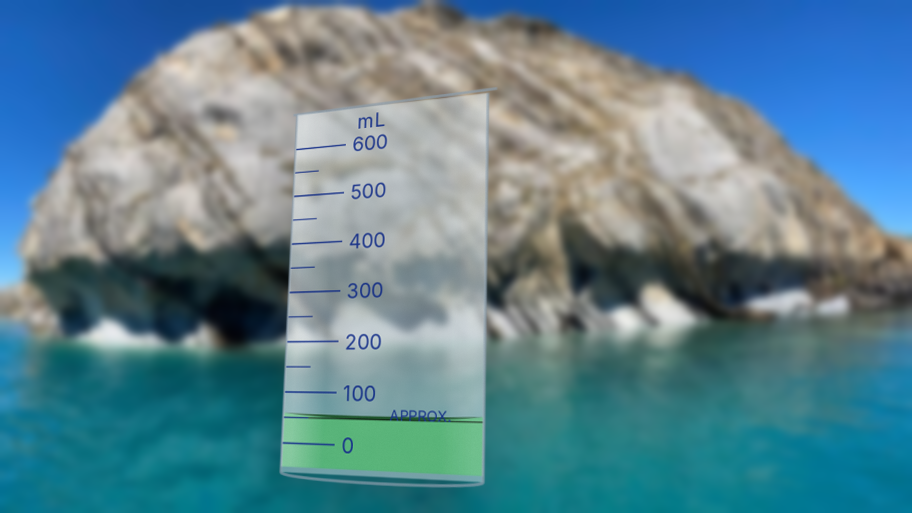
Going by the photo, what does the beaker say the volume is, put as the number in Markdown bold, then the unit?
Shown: **50** mL
